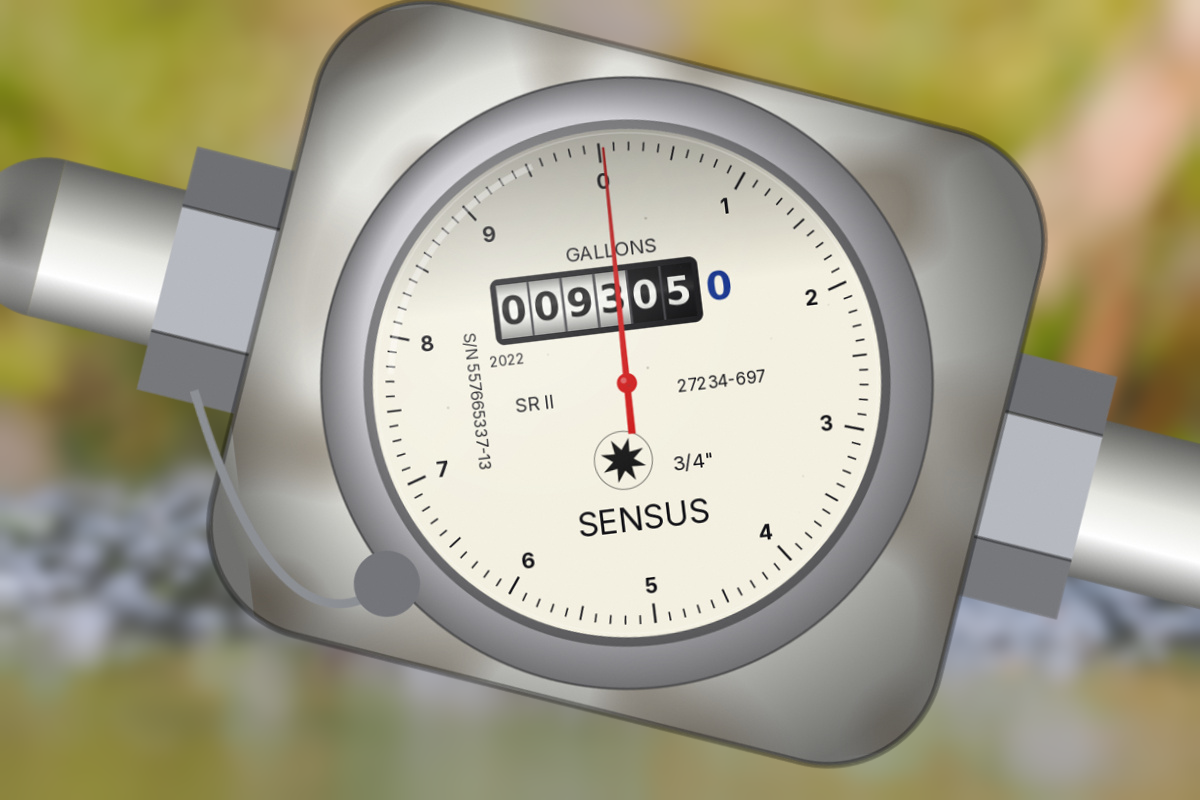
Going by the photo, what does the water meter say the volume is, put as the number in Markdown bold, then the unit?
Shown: **93050.0** gal
